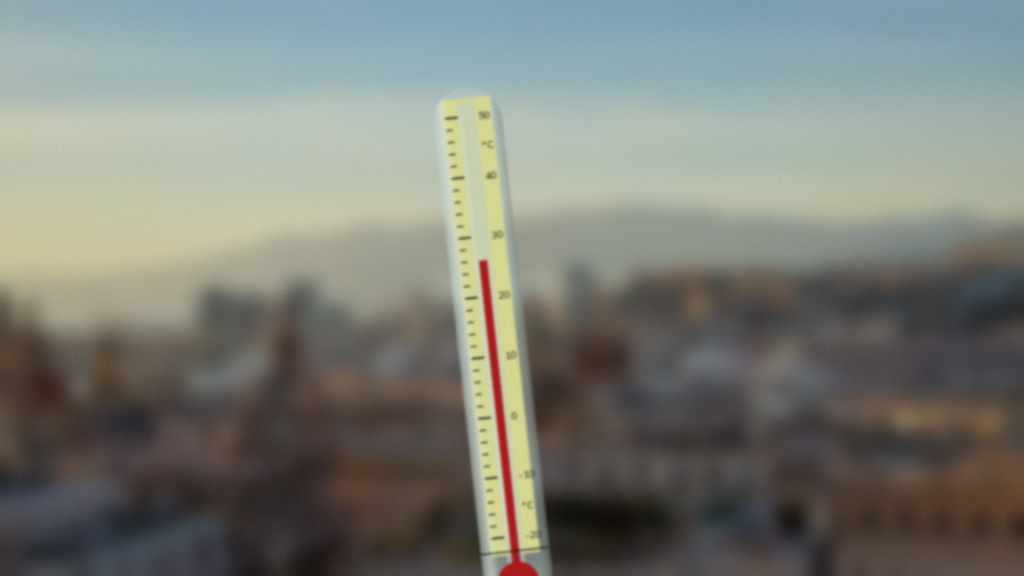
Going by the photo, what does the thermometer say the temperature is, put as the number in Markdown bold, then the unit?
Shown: **26** °C
